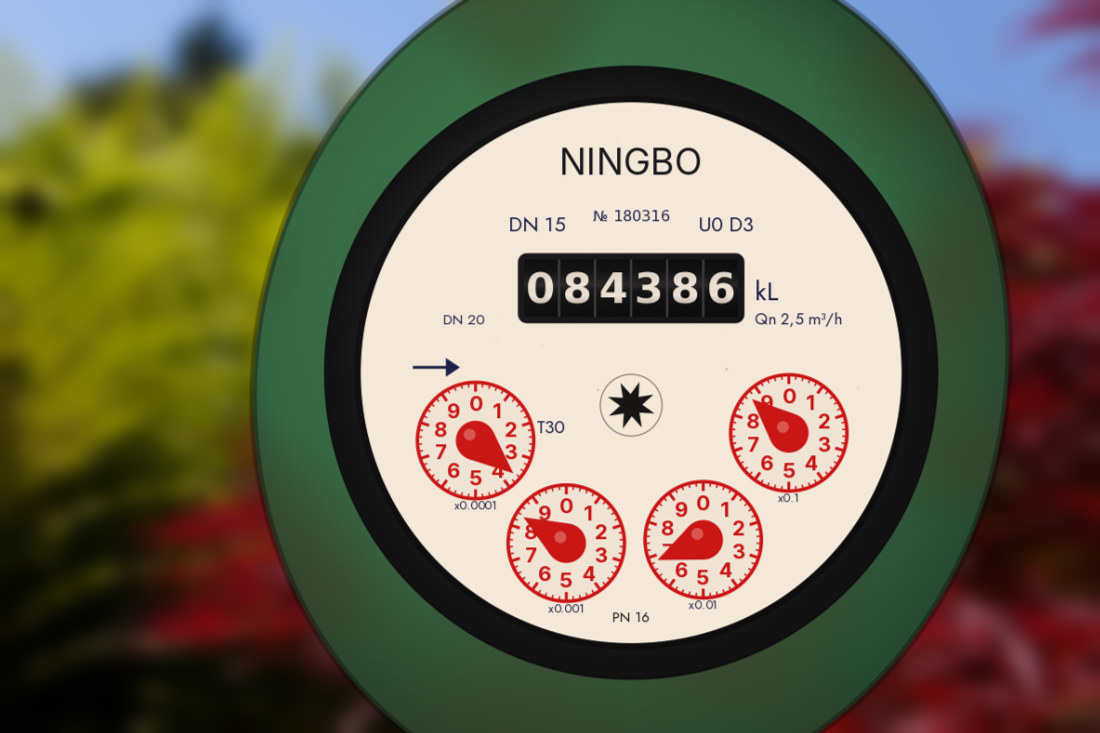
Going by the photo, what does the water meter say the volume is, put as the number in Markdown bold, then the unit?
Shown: **84386.8683** kL
